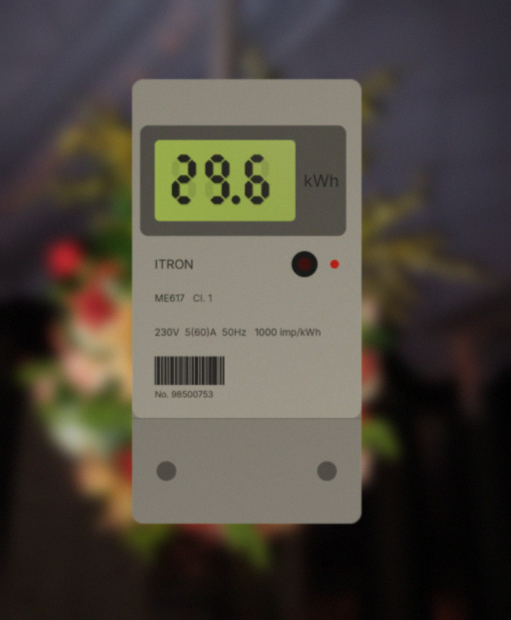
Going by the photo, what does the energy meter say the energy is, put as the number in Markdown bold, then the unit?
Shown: **29.6** kWh
